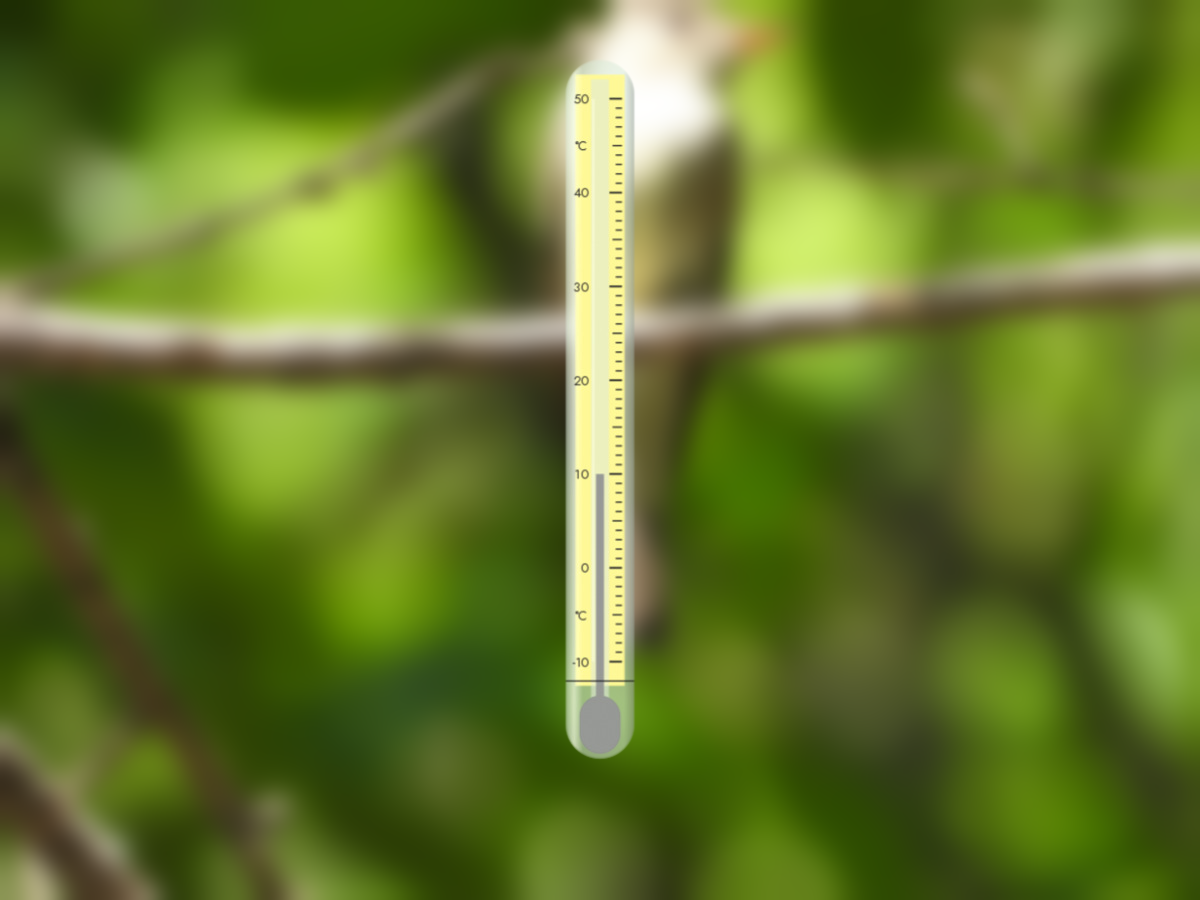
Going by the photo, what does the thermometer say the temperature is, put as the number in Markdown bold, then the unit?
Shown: **10** °C
